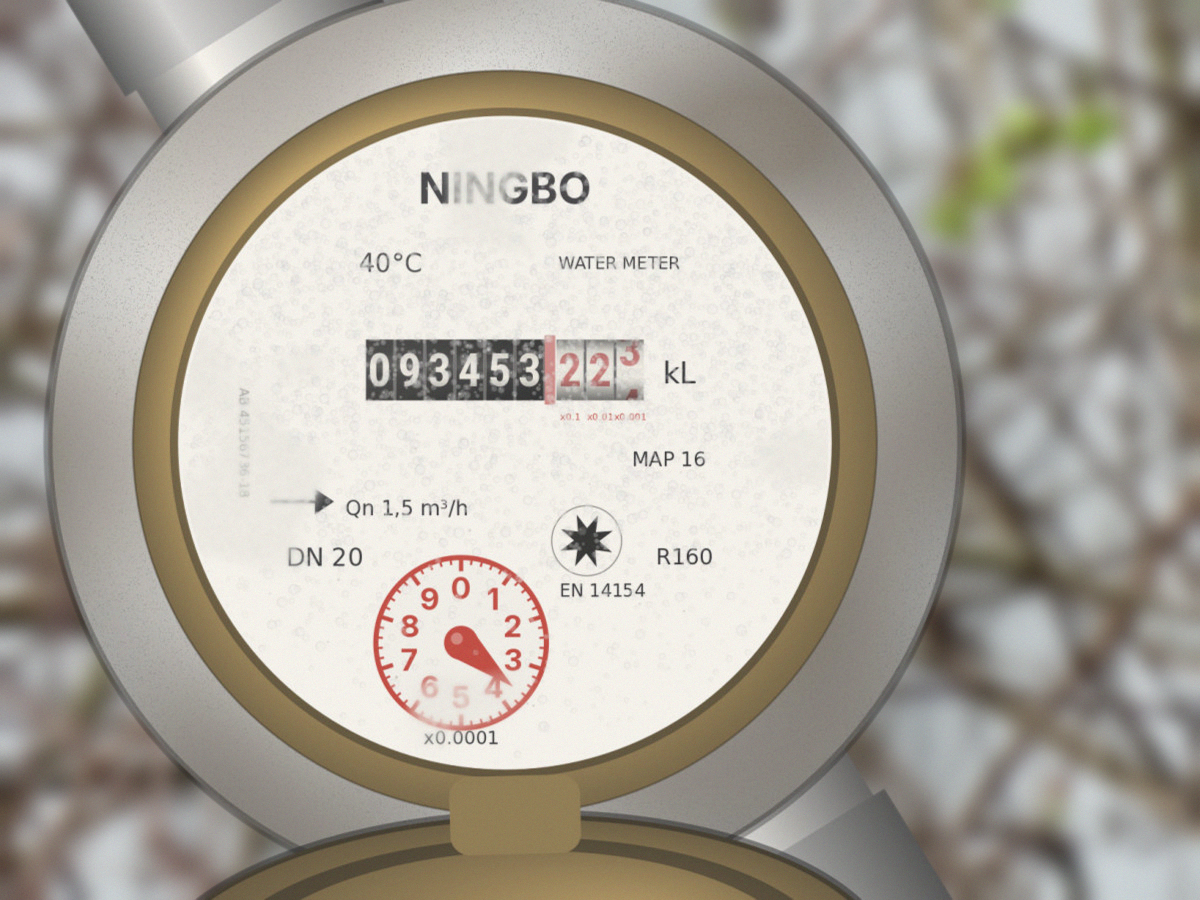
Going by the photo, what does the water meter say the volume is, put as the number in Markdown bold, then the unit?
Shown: **93453.2233** kL
